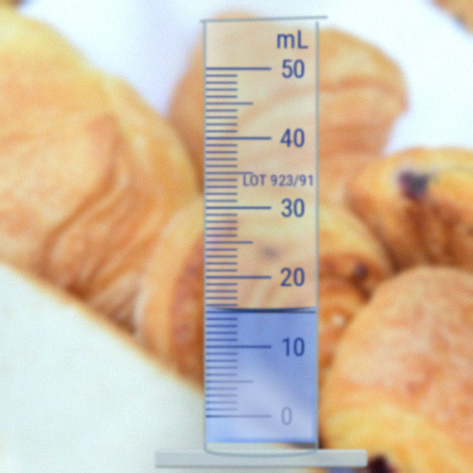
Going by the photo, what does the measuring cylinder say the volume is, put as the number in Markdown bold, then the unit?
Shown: **15** mL
